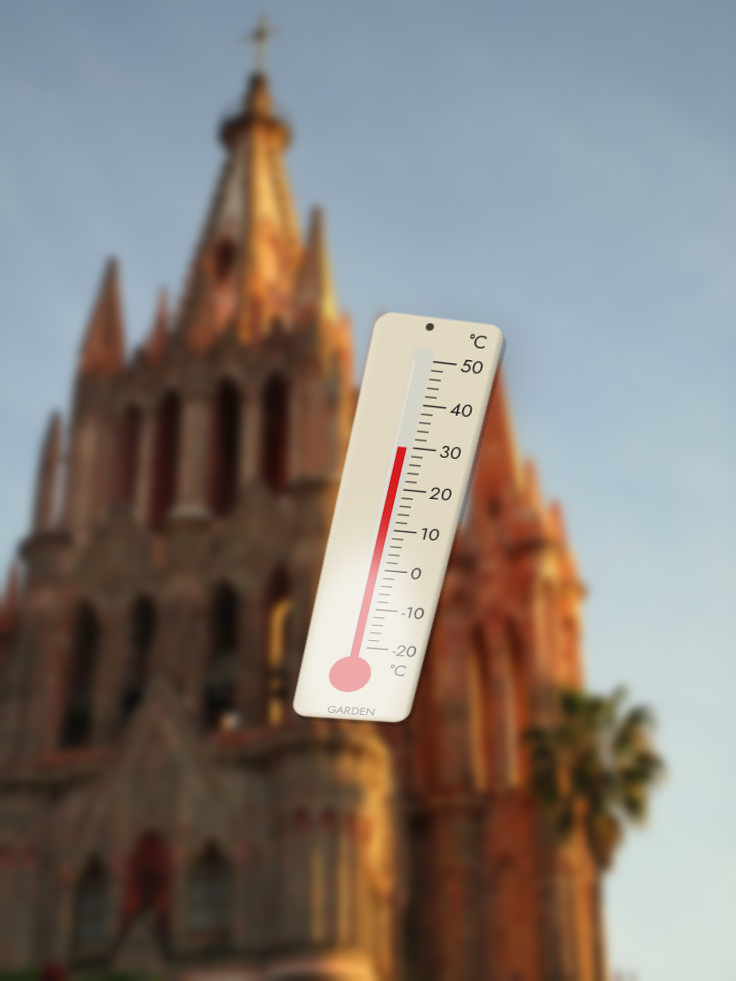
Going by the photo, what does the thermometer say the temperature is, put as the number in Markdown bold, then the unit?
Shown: **30** °C
